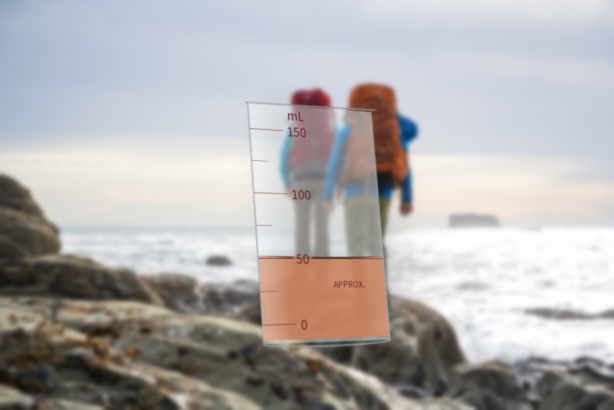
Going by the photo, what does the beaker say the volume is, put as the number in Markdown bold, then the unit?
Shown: **50** mL
